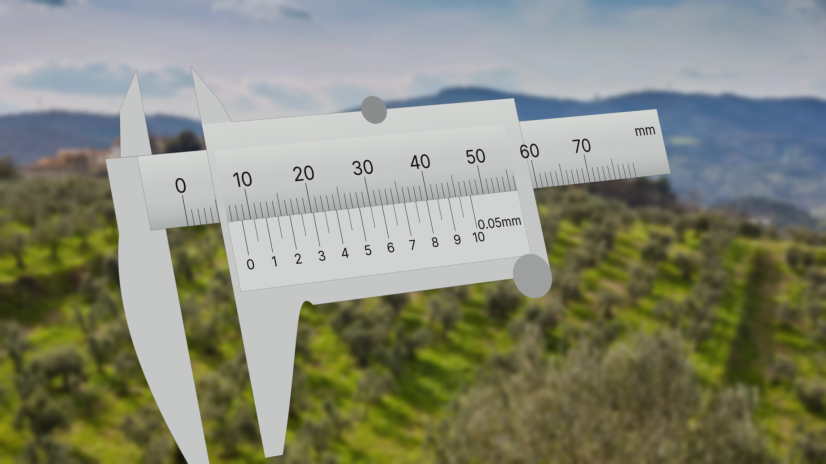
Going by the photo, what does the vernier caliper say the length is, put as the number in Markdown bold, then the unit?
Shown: **8.6** mm
